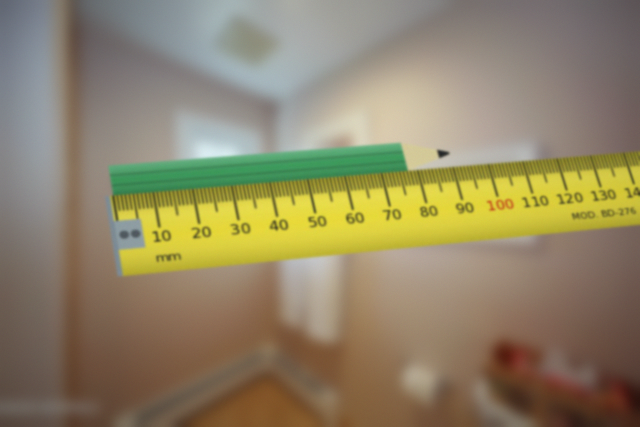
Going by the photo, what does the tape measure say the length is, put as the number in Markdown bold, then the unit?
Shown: **90** mm
